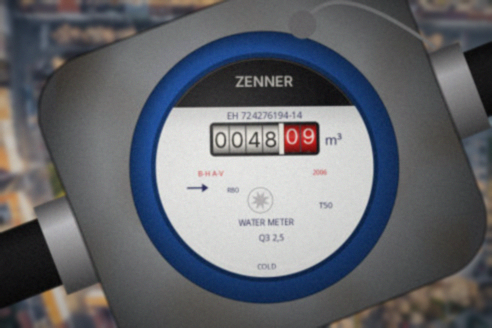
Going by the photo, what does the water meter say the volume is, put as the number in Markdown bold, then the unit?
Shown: **48.09** m³
